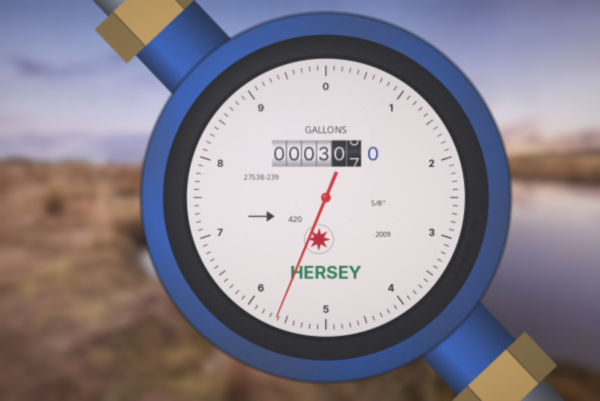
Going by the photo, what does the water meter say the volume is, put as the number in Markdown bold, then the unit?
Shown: **3065.6** gal
